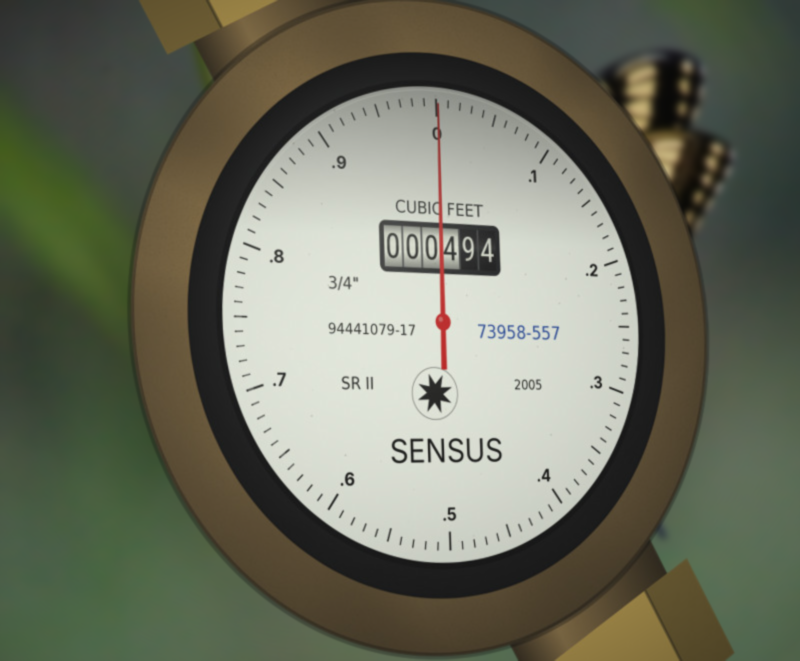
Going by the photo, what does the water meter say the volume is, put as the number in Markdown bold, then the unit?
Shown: **494.00** ft³
